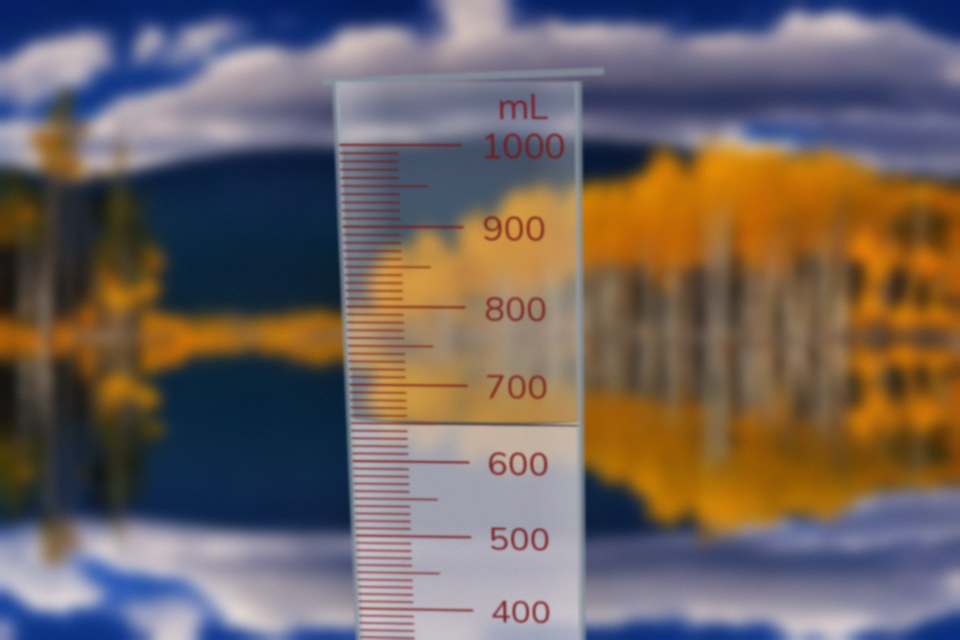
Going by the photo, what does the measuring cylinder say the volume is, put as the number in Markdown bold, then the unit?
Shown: **650** mL
